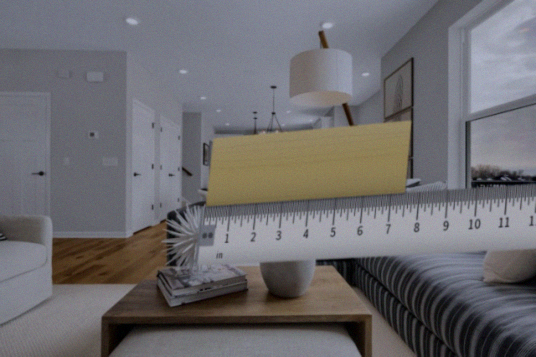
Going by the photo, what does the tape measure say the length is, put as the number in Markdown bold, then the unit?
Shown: **7.5** in
